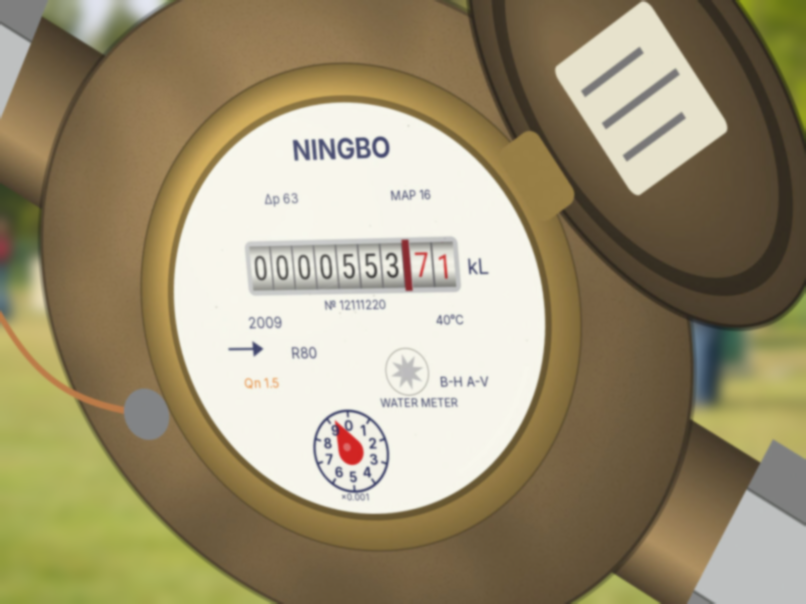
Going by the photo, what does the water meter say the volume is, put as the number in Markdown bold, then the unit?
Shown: **553.709** kL
